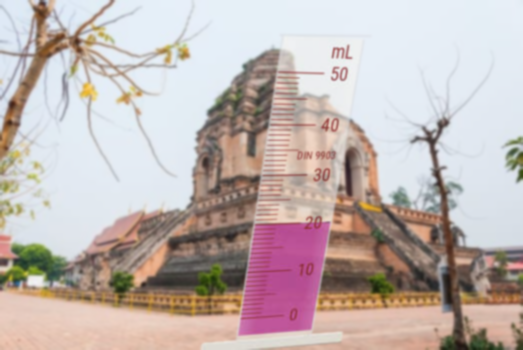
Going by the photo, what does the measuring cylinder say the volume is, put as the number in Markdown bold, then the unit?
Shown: **20** mL
